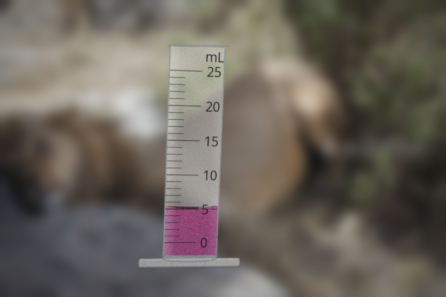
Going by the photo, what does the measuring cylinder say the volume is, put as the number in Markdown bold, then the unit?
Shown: **5** mL
